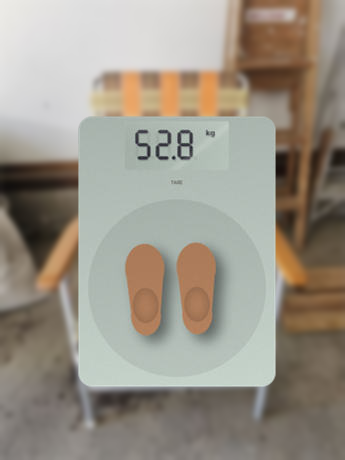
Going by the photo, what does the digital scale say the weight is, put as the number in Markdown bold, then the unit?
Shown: **52.8** kg
